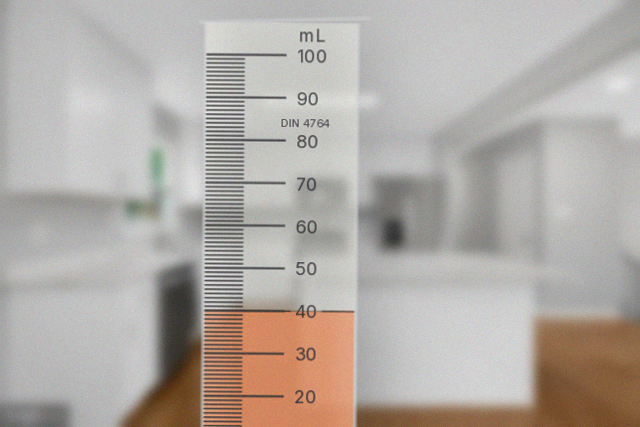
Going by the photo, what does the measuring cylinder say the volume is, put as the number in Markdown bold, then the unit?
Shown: **40** mL
